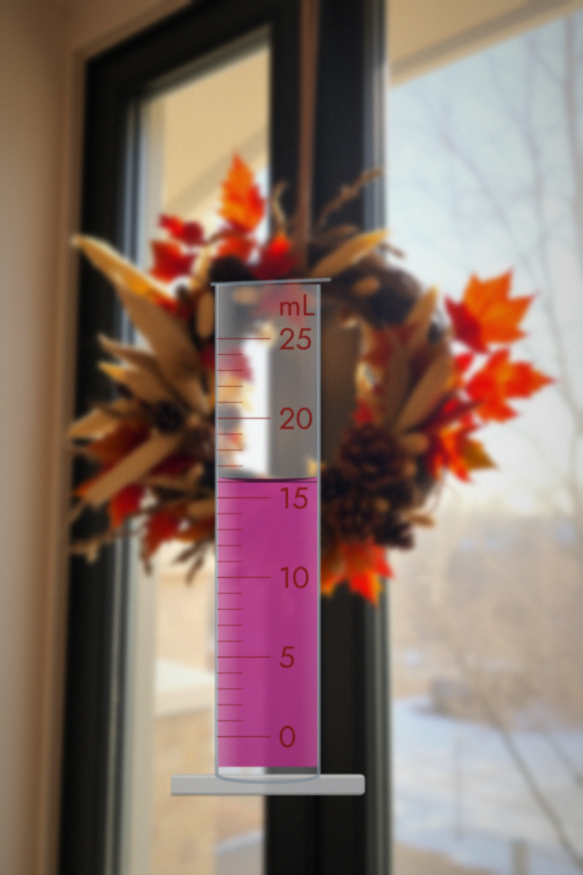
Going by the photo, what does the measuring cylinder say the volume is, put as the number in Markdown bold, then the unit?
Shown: **16** mL
